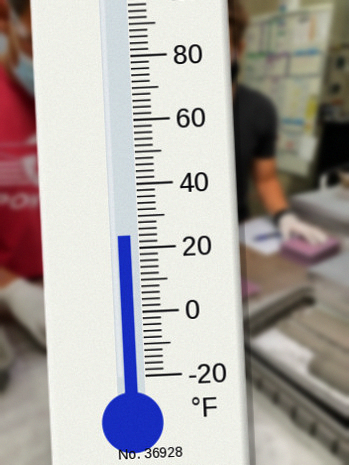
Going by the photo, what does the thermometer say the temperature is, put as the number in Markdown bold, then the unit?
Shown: **24** °F
